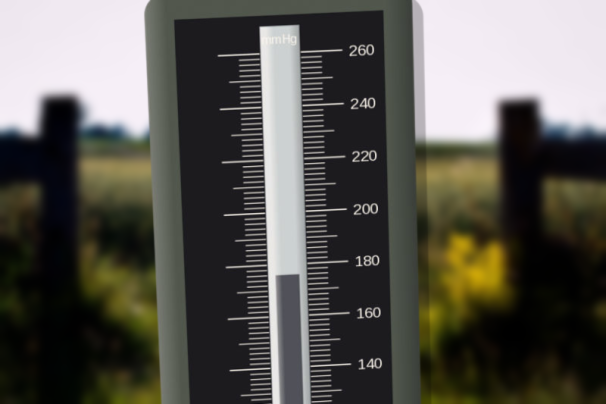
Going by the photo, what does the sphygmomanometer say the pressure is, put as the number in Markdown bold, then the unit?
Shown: **176** mmHg
